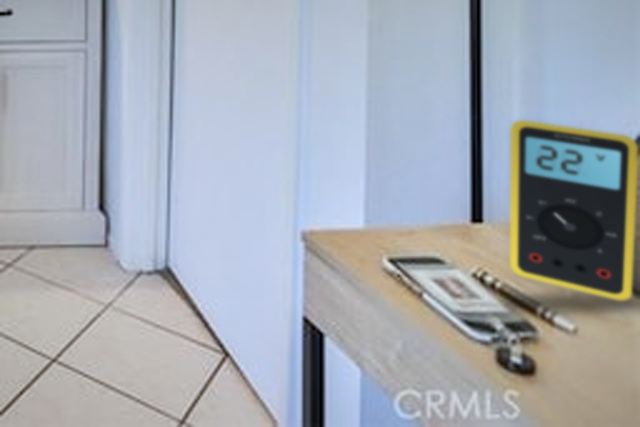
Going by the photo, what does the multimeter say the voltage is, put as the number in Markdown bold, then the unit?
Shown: **22** V
